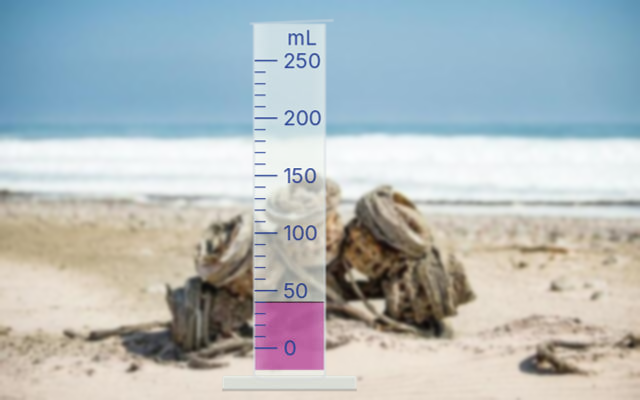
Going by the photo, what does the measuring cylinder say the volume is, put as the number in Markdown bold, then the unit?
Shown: **40** mL
